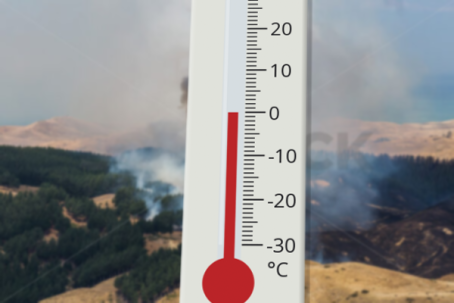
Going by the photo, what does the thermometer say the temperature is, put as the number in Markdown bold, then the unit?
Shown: **0** °C
